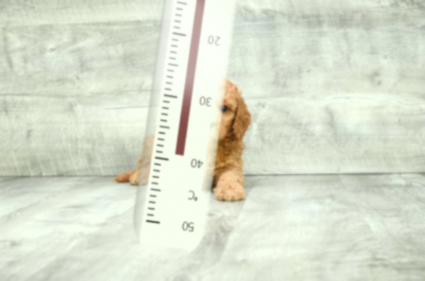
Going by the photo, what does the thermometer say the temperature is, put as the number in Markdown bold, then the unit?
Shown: **39** °C
